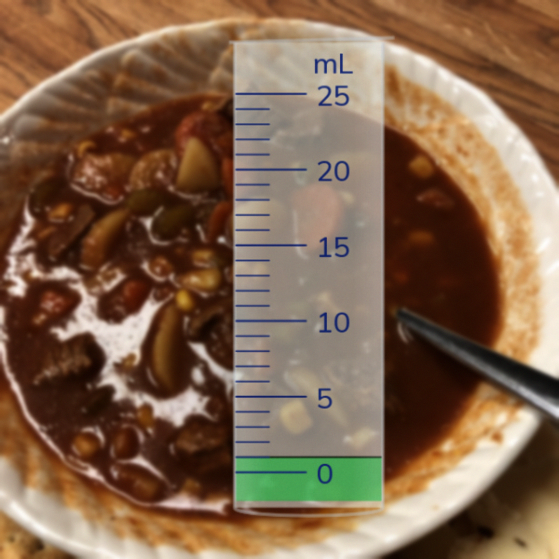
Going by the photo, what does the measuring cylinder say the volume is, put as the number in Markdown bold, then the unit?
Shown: **1** mL
